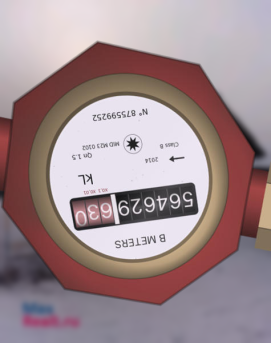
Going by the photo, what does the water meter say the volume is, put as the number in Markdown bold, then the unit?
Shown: **564629.630** kL
